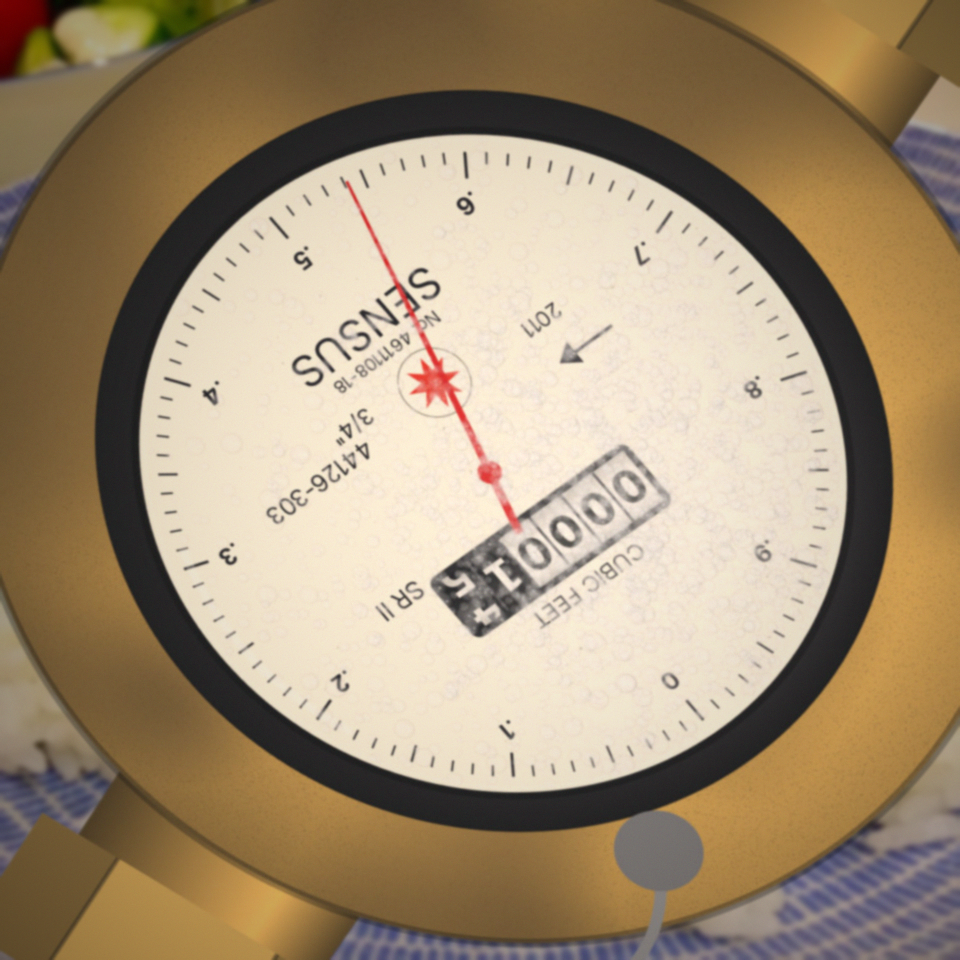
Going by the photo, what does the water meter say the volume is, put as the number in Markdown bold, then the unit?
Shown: **14.54** ft³
